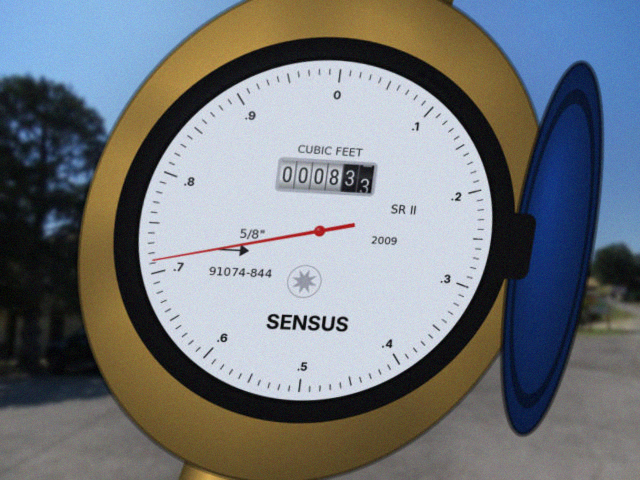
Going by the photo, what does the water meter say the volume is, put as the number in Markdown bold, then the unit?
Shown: **832.71** ft³
